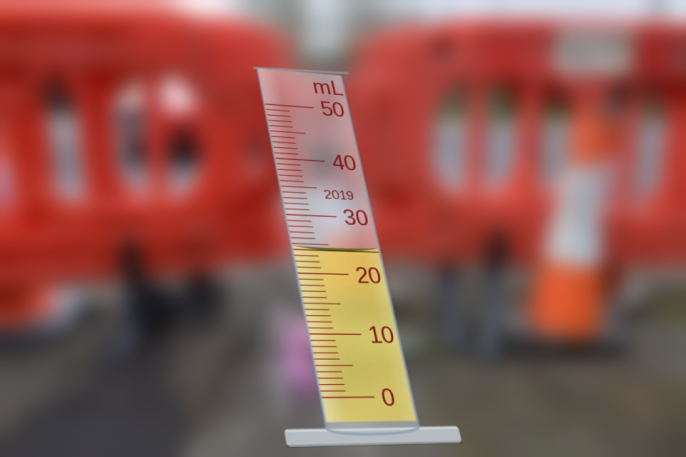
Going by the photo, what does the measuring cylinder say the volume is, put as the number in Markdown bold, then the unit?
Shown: **24** mL
